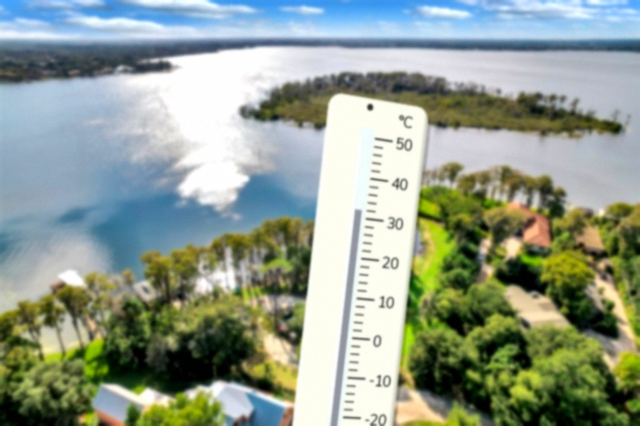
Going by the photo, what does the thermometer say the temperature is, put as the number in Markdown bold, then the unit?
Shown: **32** °C
